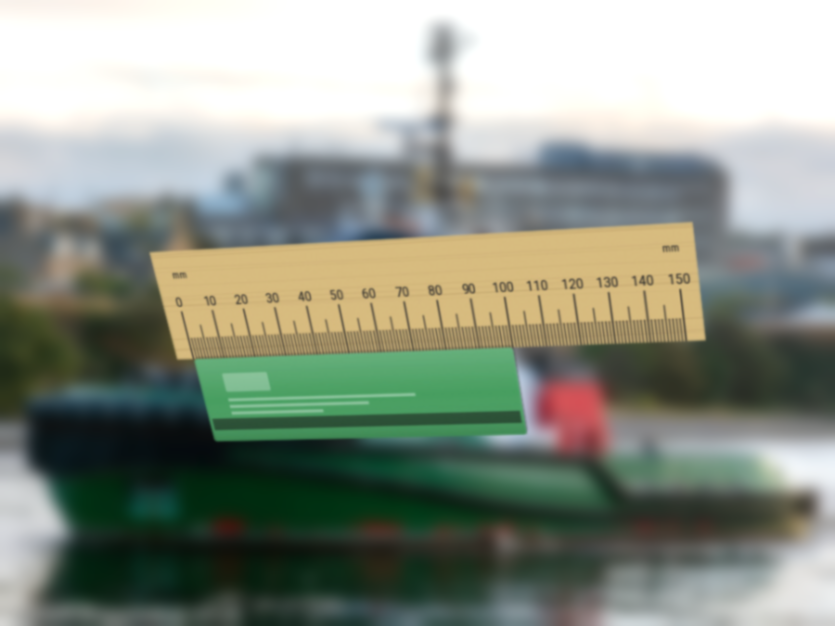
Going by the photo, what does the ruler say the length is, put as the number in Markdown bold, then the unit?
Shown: **100** mm
